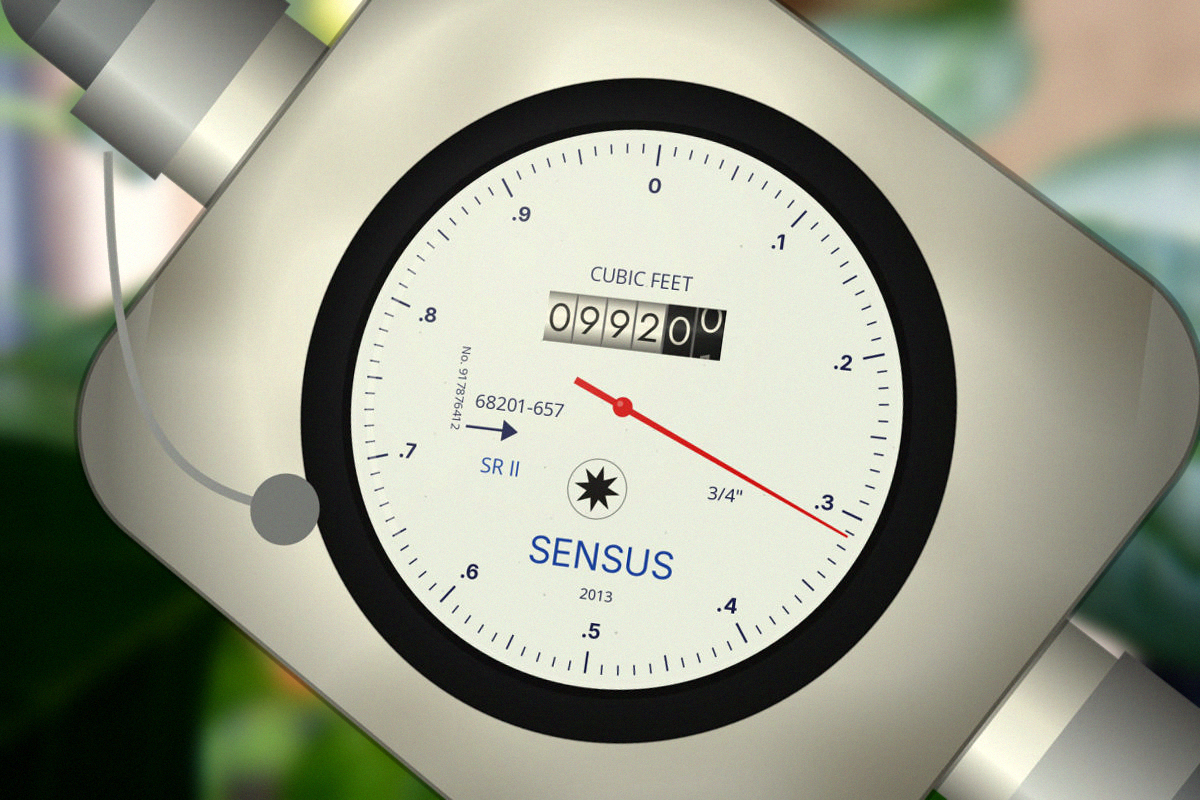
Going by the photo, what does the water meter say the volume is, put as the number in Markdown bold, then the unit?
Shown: **99200.31** ft³
